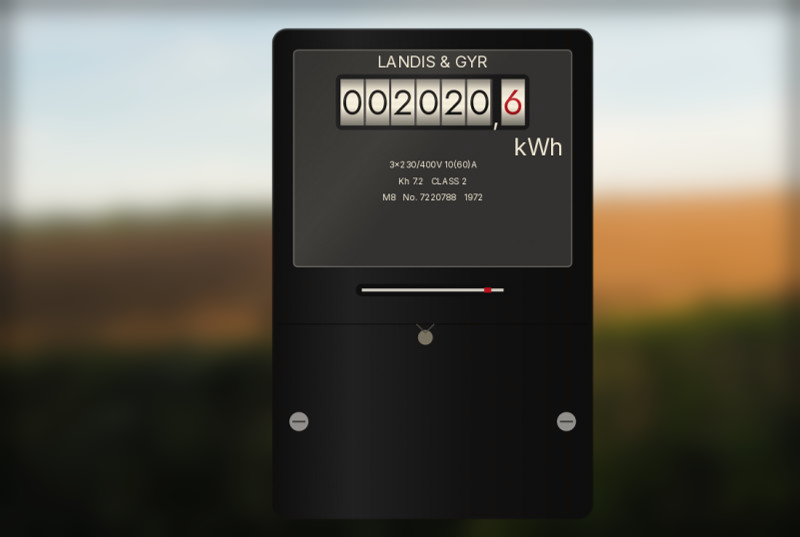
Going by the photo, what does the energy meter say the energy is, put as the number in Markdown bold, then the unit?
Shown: **2020.6** kWh
